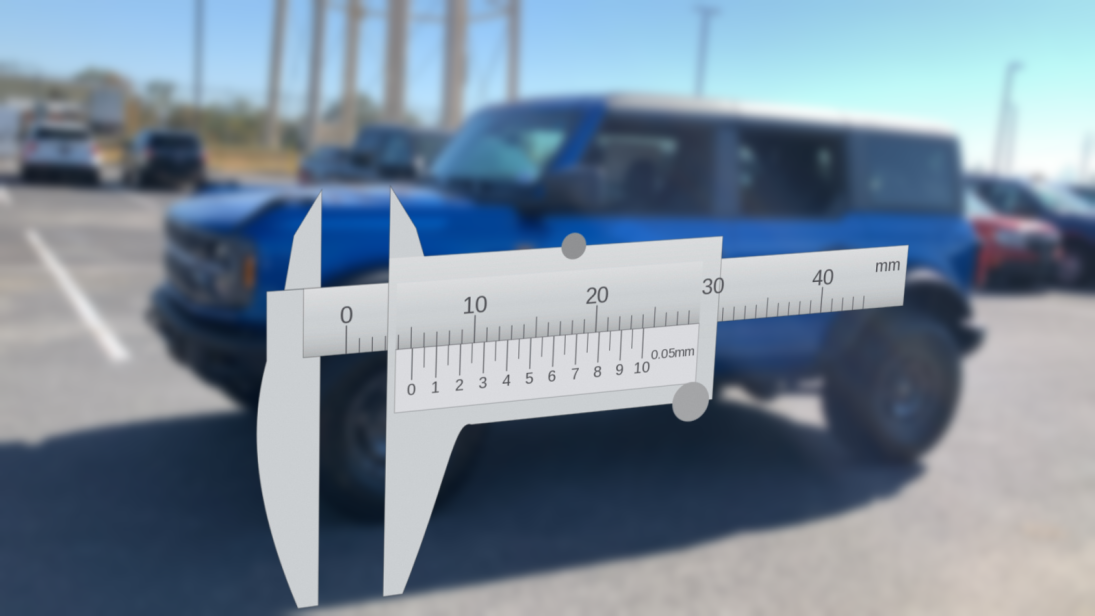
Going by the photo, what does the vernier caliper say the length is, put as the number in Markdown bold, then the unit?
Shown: **5.1** mm
